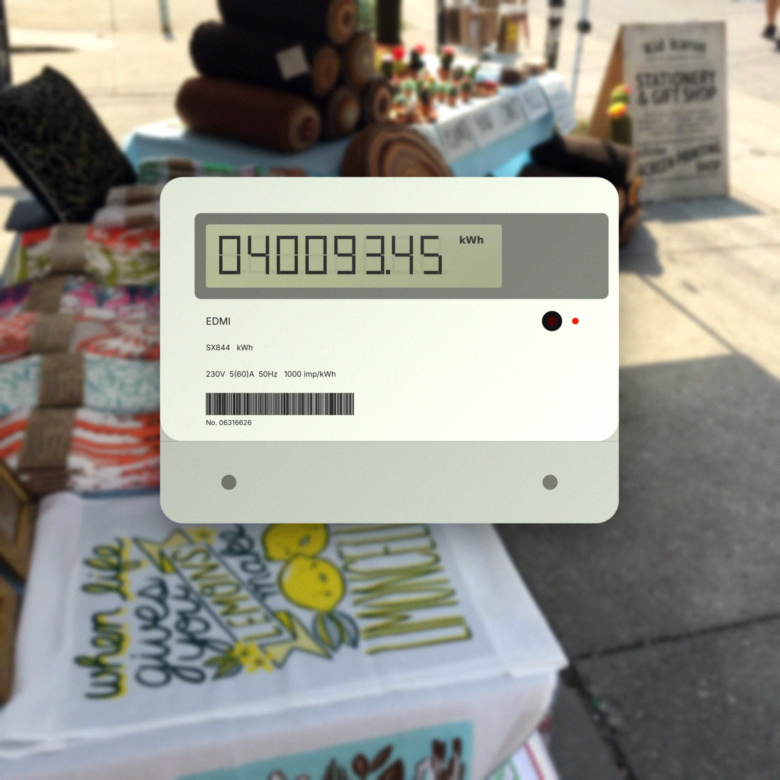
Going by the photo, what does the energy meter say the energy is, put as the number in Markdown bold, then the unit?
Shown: **40093.45** kWh
